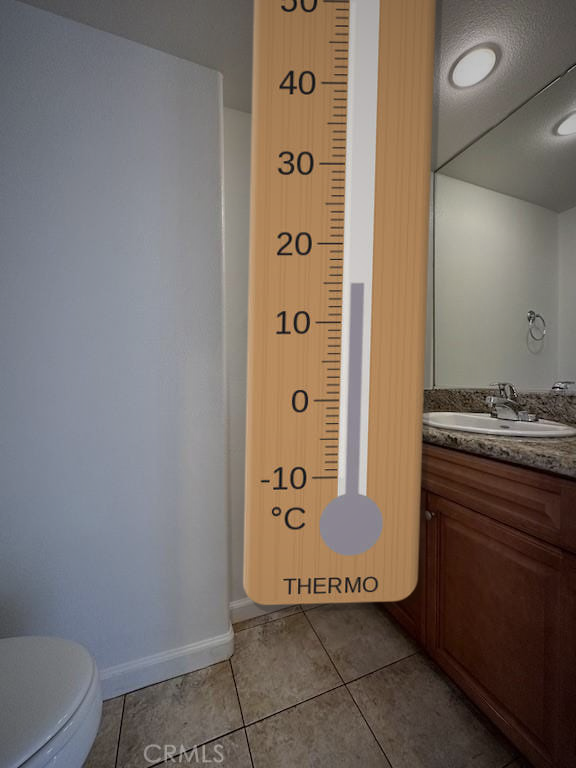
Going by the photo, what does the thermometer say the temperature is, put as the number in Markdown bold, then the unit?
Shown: **15** °C
